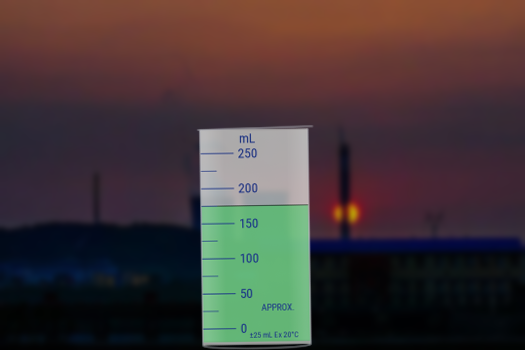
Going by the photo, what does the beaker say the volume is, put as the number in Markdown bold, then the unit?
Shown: **175** mL
